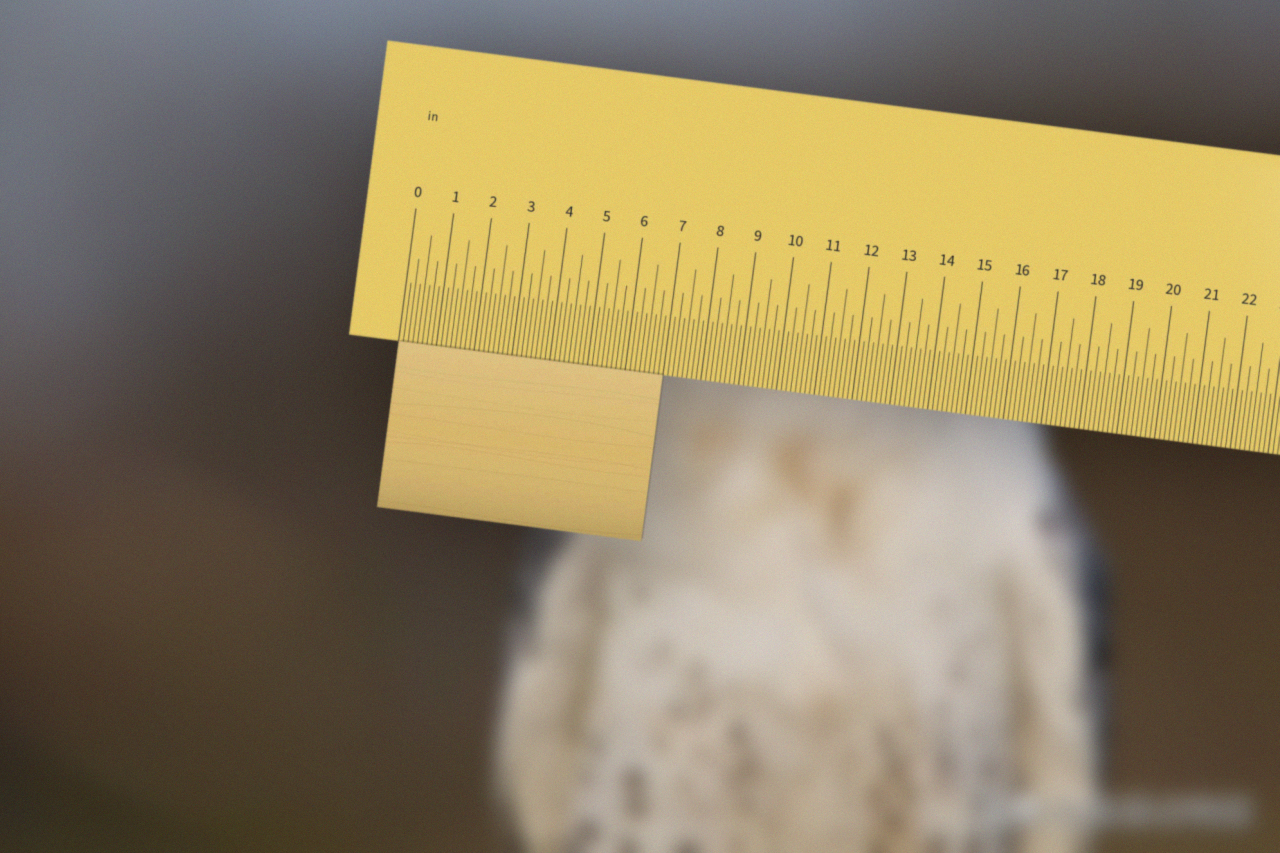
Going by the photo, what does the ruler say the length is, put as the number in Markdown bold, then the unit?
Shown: **7** in
